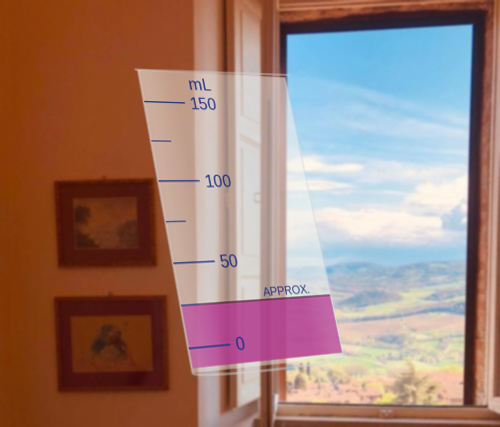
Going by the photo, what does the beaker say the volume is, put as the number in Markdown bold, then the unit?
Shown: **25** mL
